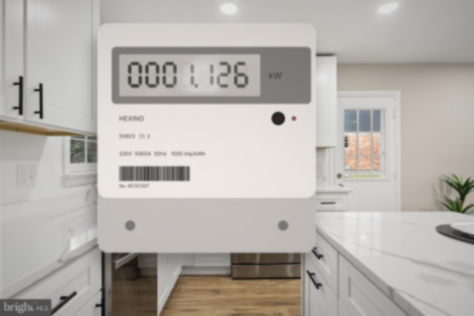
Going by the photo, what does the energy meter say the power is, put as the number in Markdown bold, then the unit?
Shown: **1.126** kW
